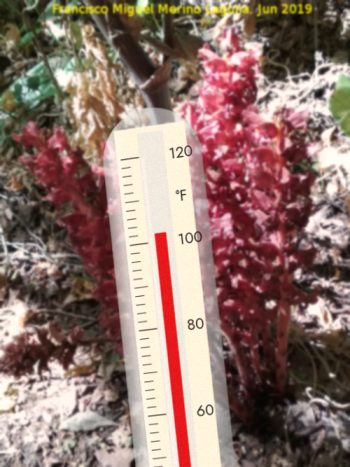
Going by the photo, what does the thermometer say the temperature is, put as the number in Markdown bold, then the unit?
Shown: **102** °F
